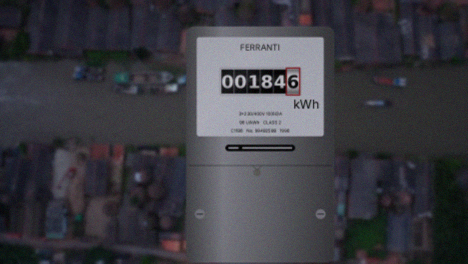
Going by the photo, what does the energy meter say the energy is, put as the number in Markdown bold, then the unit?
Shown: **184.6** kWh
